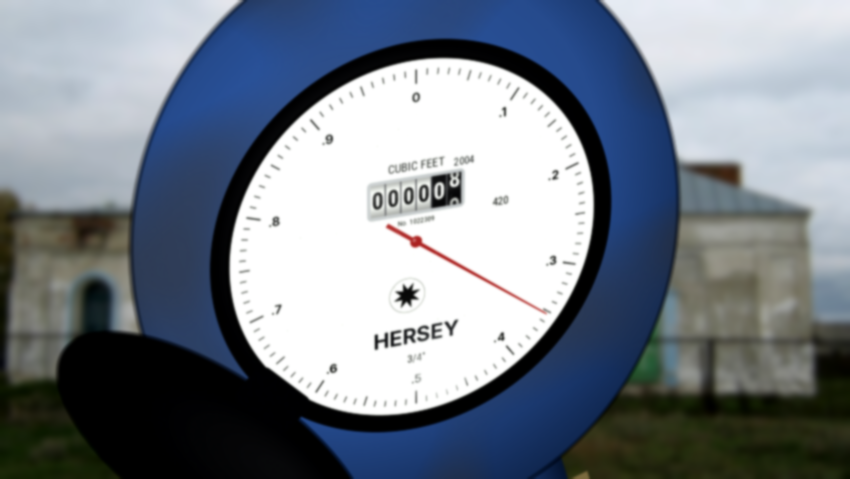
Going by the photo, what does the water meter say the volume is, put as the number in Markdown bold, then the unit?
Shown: **8.35** ft³
